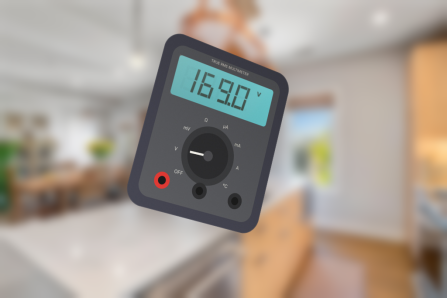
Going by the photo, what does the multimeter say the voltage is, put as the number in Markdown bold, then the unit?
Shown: **169.0** V
